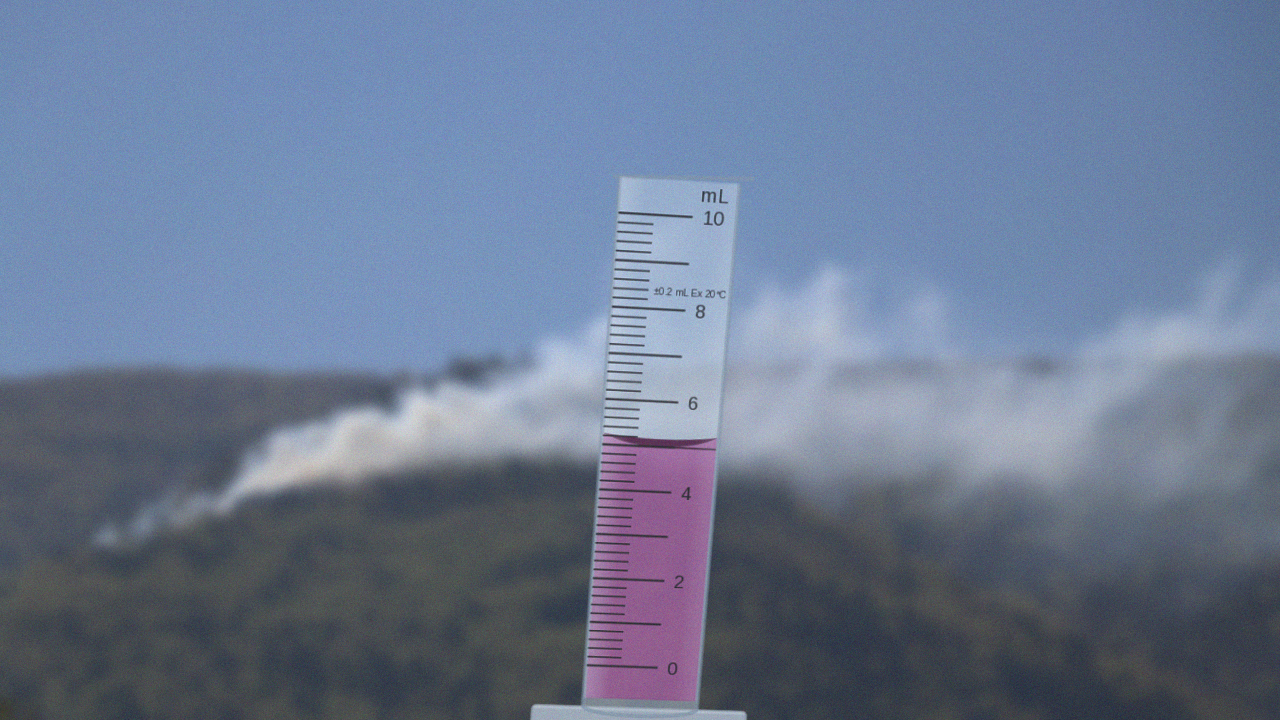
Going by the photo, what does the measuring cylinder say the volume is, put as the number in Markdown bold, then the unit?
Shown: **5** mL
